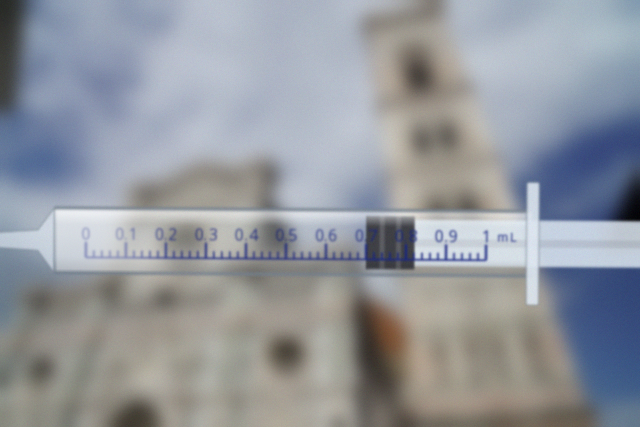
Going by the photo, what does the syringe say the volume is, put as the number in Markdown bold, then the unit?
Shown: **0.7** mL
